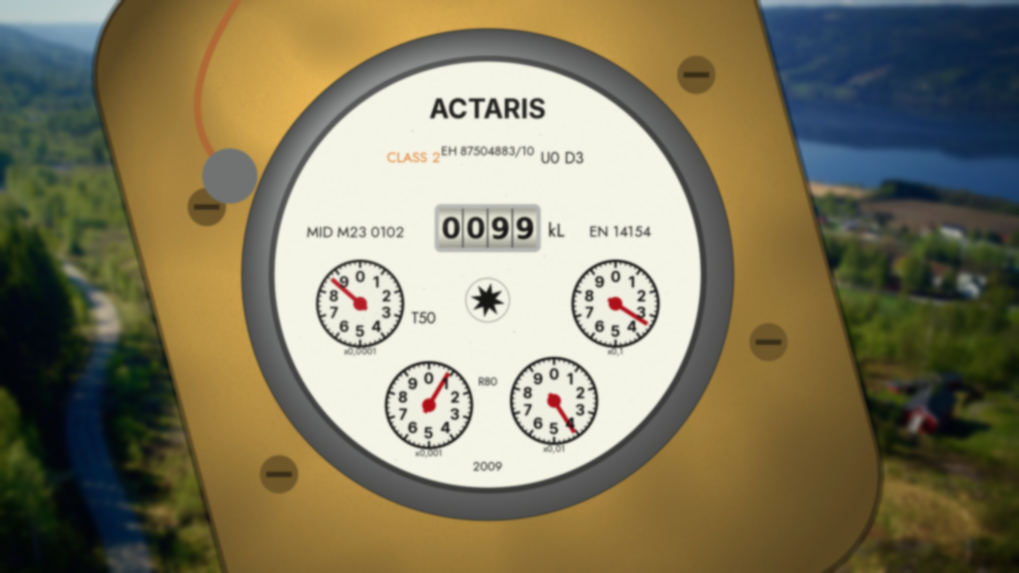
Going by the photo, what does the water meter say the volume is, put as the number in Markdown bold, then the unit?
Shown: **99.3408** kL
